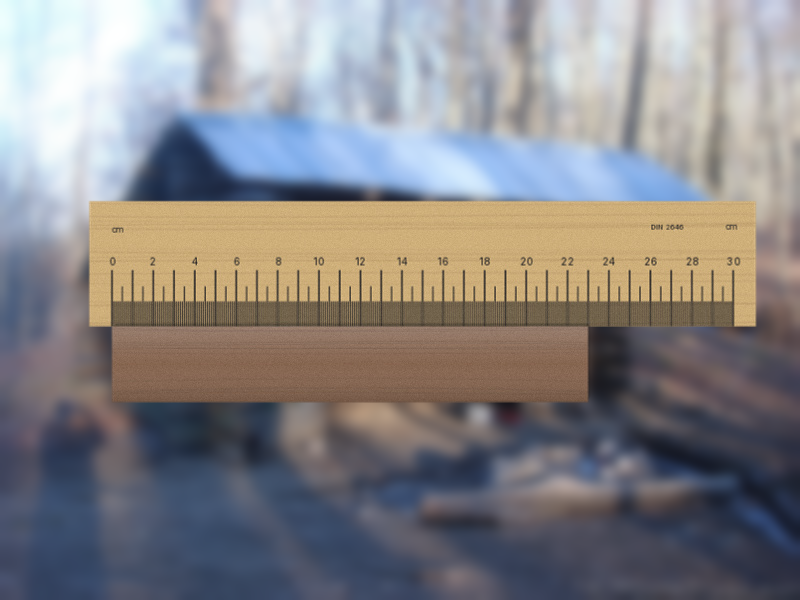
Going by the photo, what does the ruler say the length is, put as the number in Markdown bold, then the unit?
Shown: **23** cm
